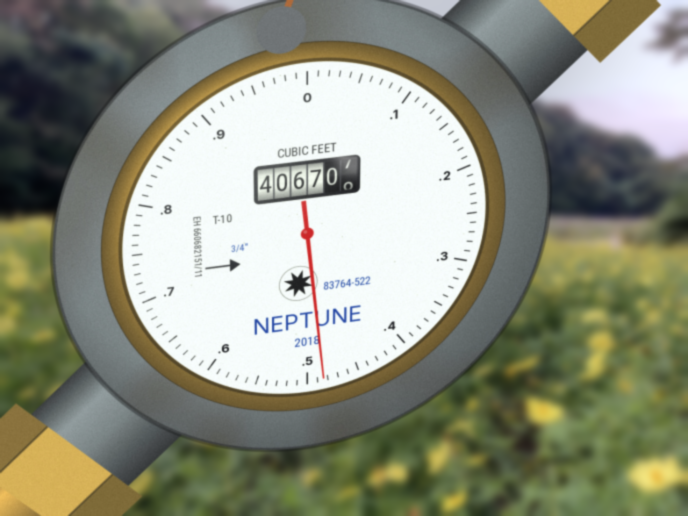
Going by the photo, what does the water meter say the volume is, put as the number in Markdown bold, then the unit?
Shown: **406707.48** ft³
